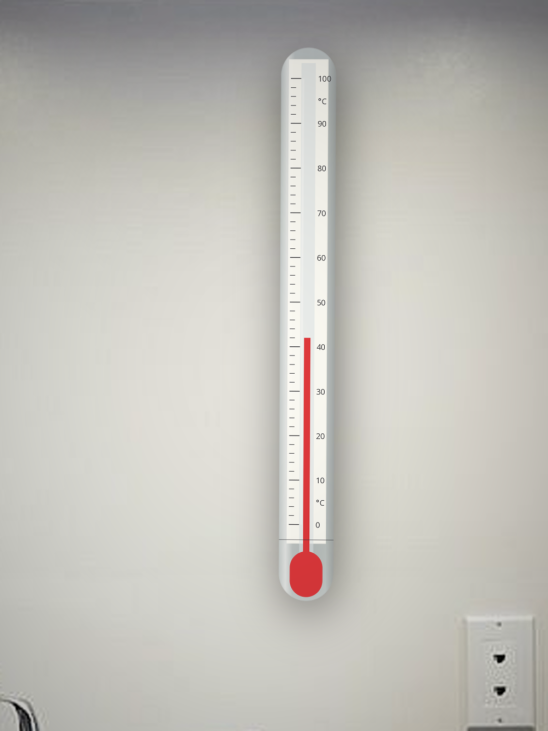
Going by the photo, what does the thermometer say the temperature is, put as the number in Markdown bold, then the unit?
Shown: **42** °C
